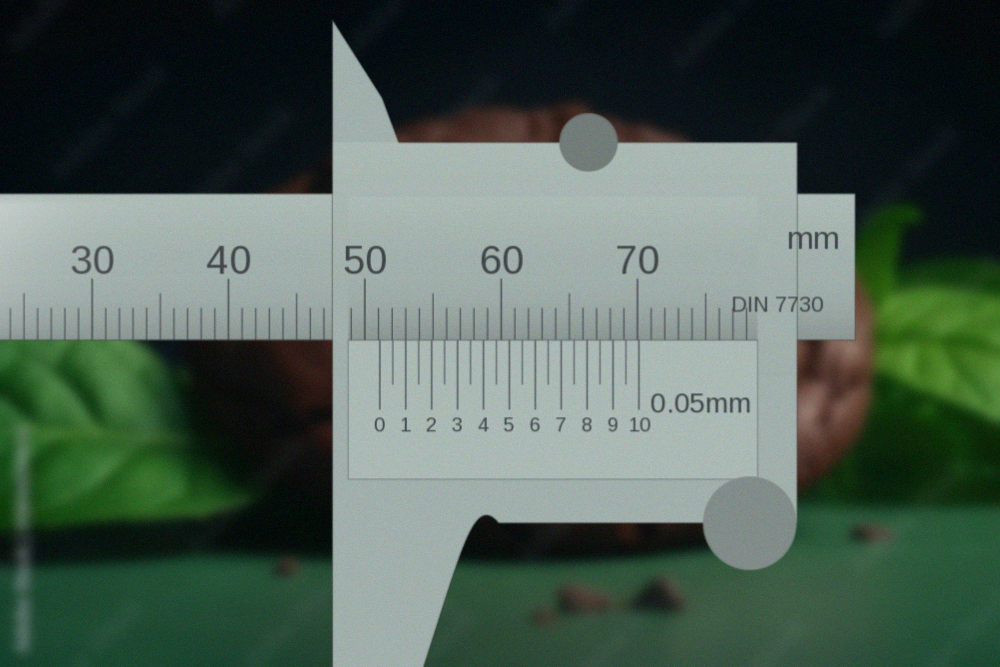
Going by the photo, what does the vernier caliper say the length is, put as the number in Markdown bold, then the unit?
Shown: **51.1** mm
